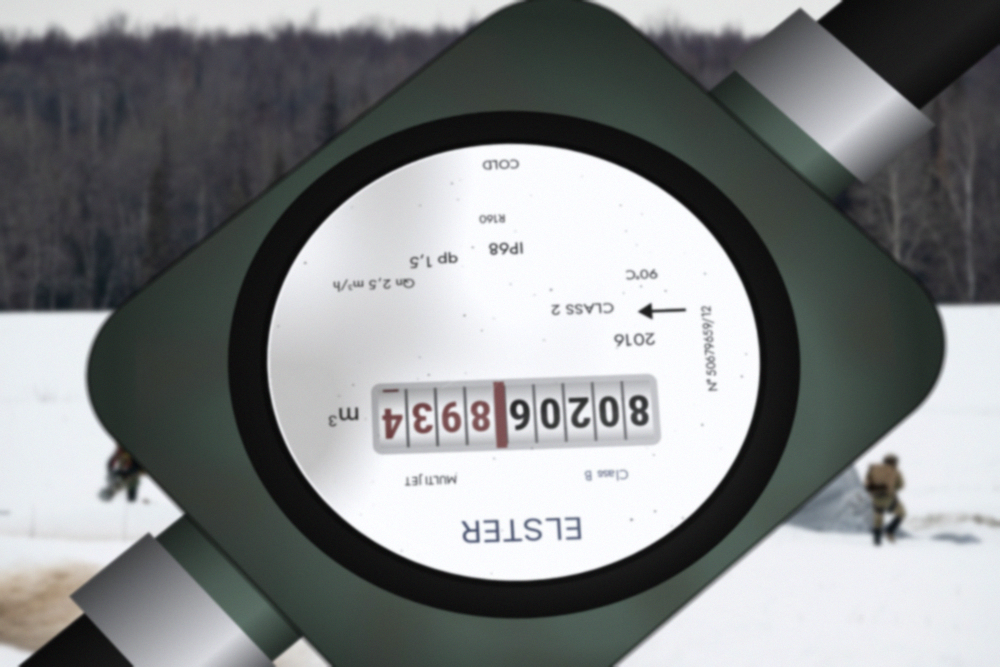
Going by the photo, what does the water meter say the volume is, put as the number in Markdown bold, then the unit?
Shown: **80206.8934** m³
